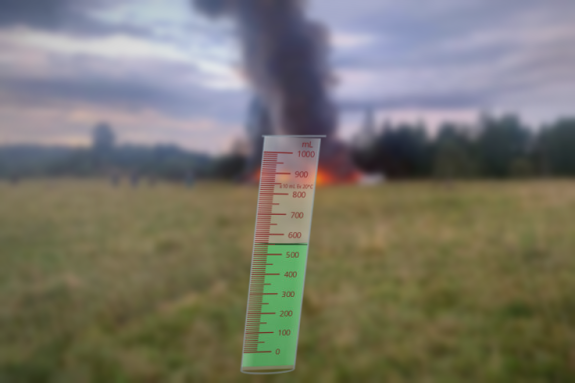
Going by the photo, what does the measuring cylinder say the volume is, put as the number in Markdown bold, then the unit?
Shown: **550** mL
